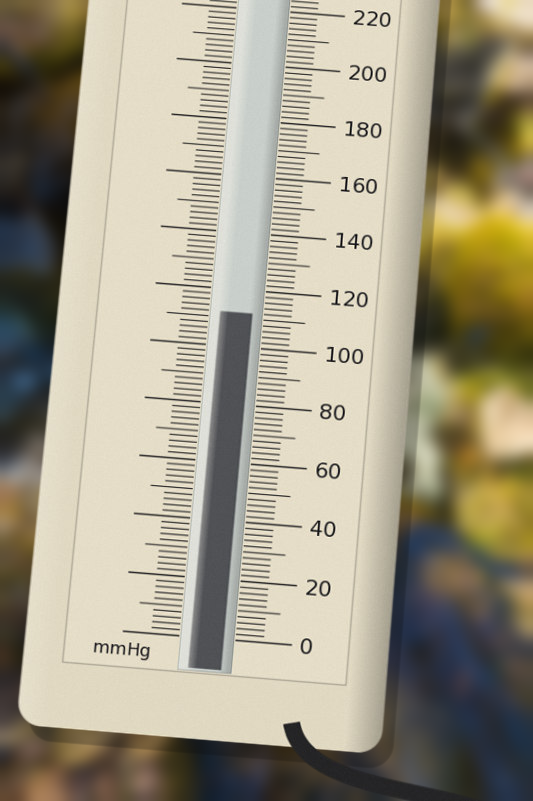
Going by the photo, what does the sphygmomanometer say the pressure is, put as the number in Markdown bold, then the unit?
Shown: **112** mmHg
